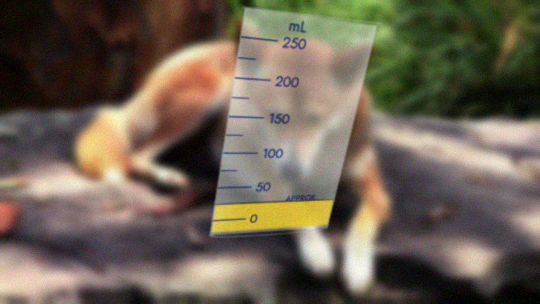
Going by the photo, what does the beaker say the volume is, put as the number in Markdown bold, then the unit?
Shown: **25** mL
